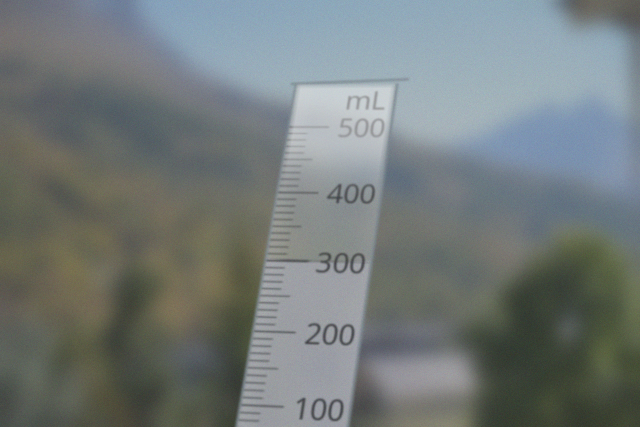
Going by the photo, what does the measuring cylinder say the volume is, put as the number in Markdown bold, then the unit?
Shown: **300** mL
